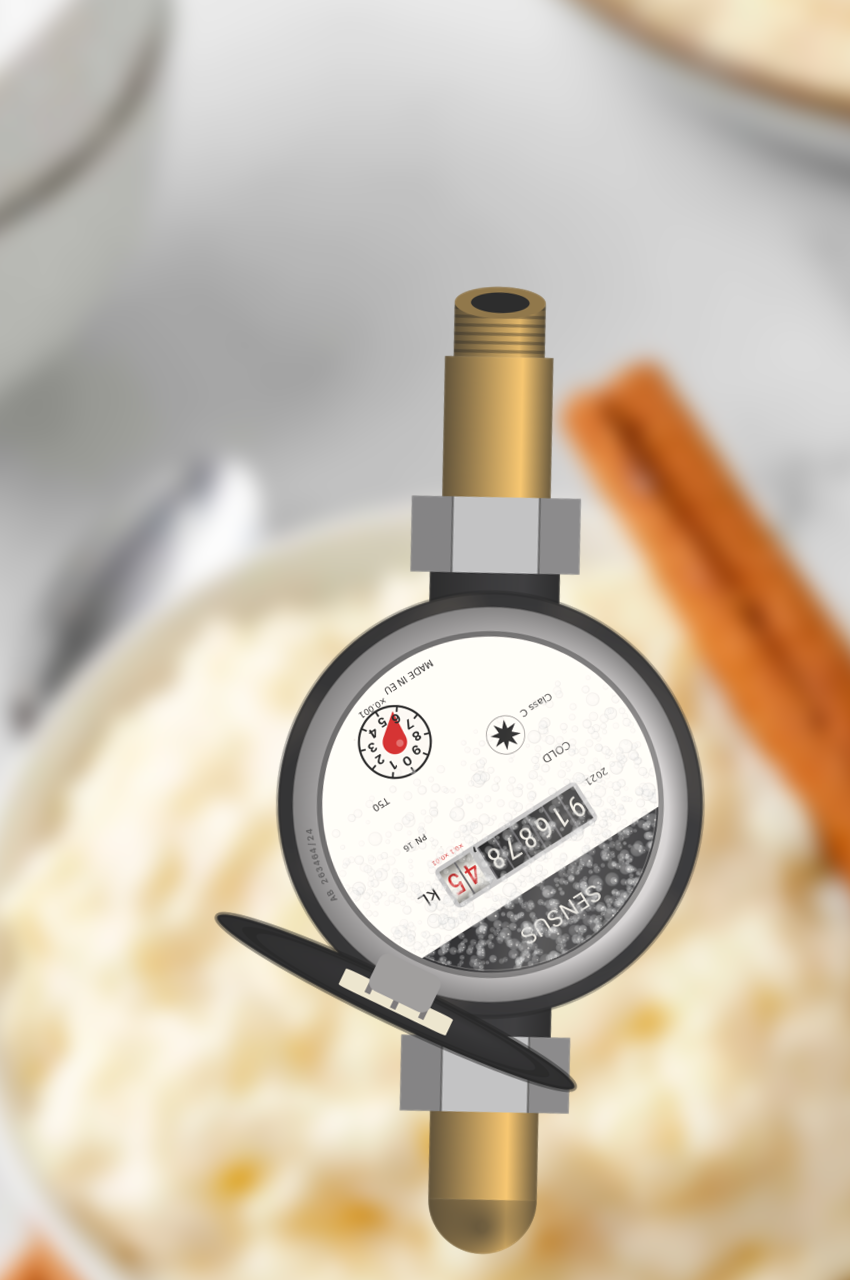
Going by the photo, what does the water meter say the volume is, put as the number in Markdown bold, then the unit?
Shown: **916878.455** kL
